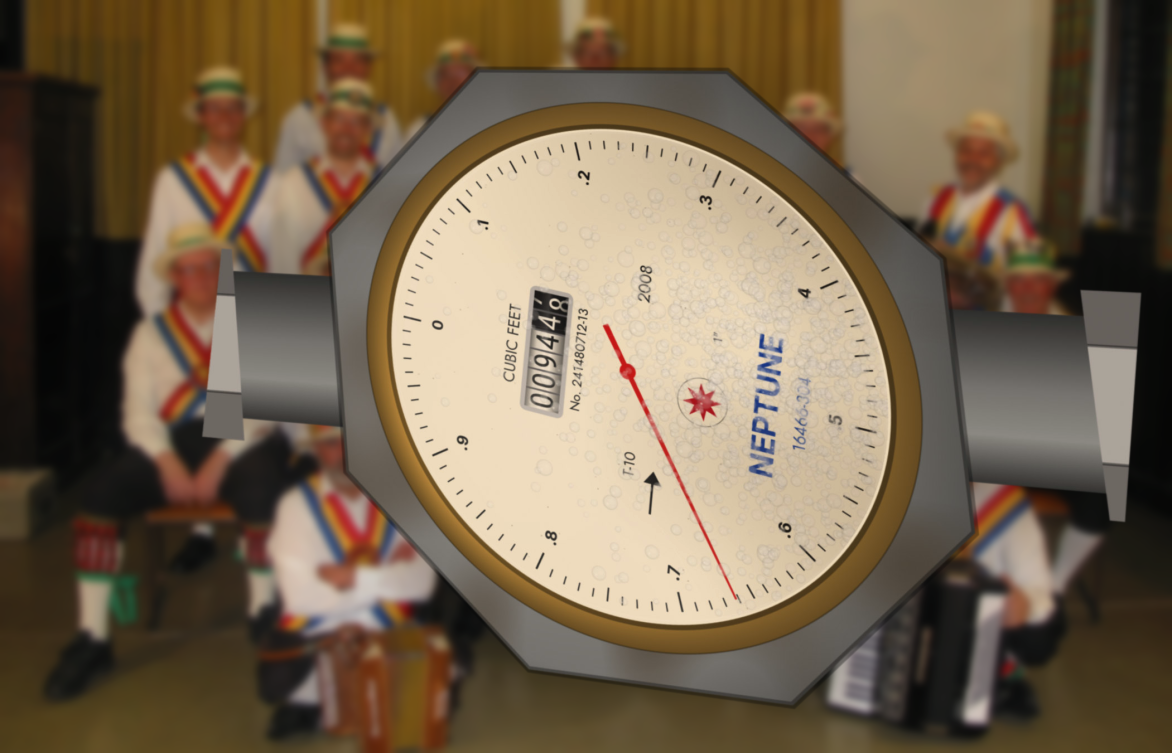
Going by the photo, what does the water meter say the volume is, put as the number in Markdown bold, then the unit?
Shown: **9447.66** ft³
